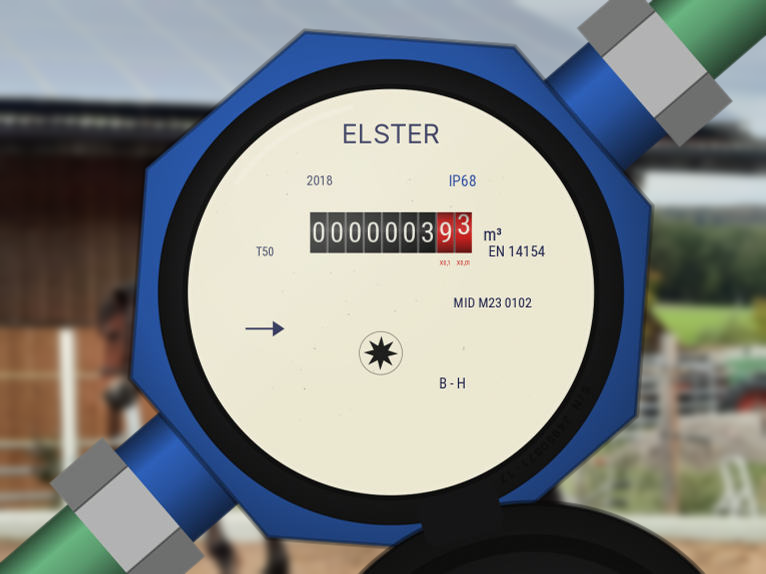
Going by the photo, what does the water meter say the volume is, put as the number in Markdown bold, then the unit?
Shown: **3.93** m³
